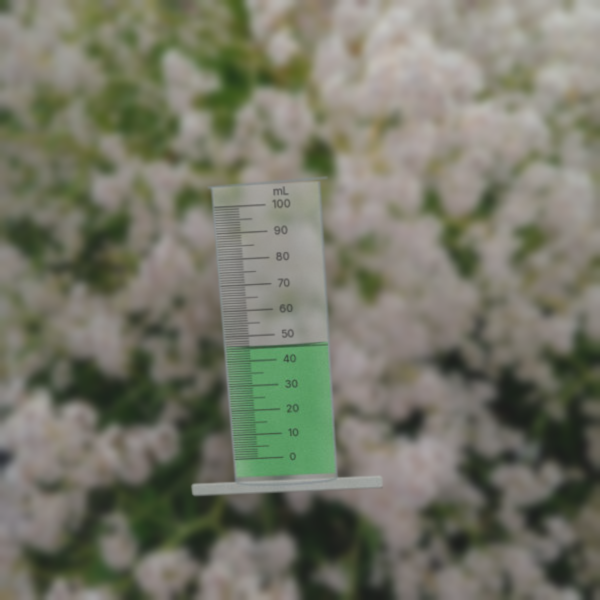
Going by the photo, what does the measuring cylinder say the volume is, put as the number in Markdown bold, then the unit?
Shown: **45** mL
